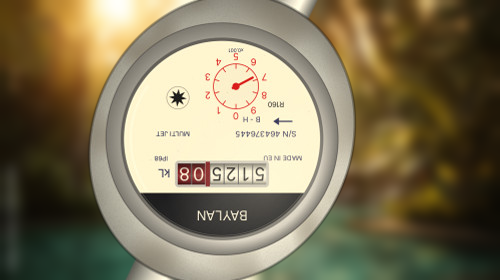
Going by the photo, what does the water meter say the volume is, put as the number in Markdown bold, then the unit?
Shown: **5125.086** kL
